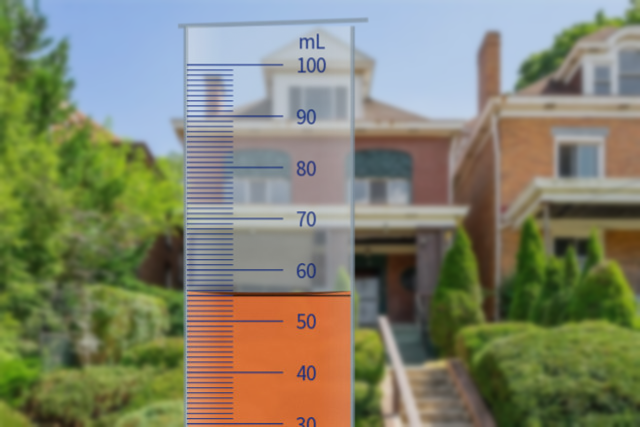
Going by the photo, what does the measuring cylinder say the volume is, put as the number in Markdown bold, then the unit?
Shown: **55** mL
